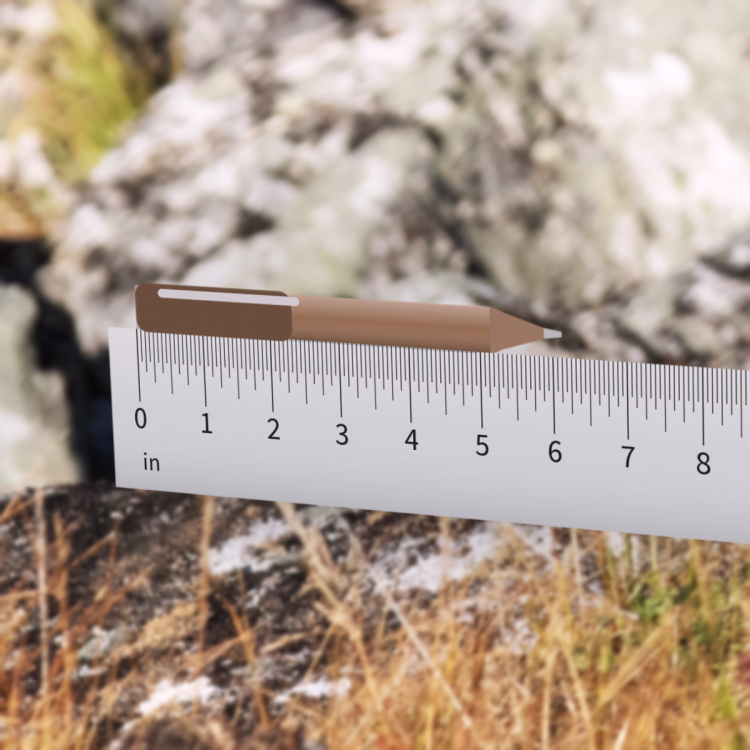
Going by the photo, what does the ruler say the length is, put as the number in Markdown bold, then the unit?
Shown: **6.125** in
